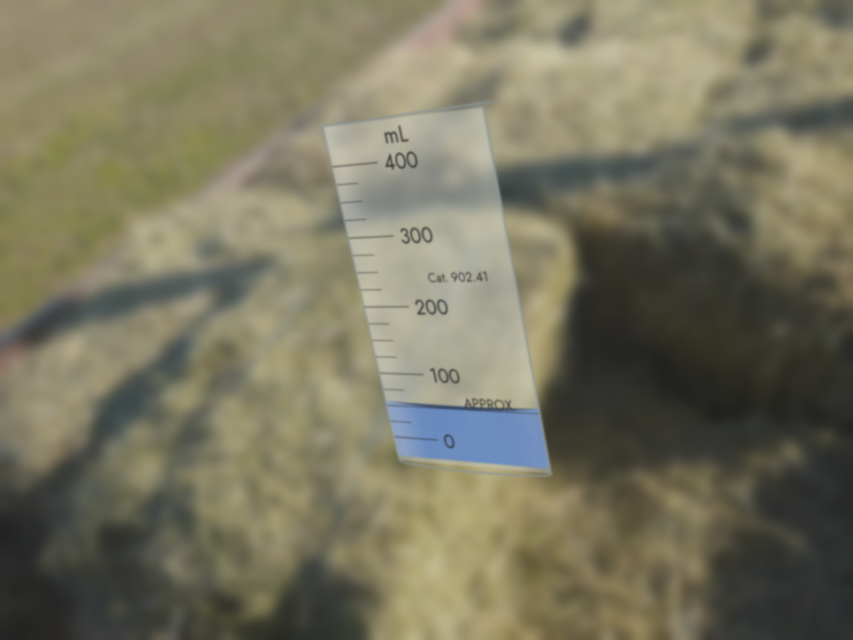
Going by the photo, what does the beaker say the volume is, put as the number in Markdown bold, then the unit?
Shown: **50** mL
